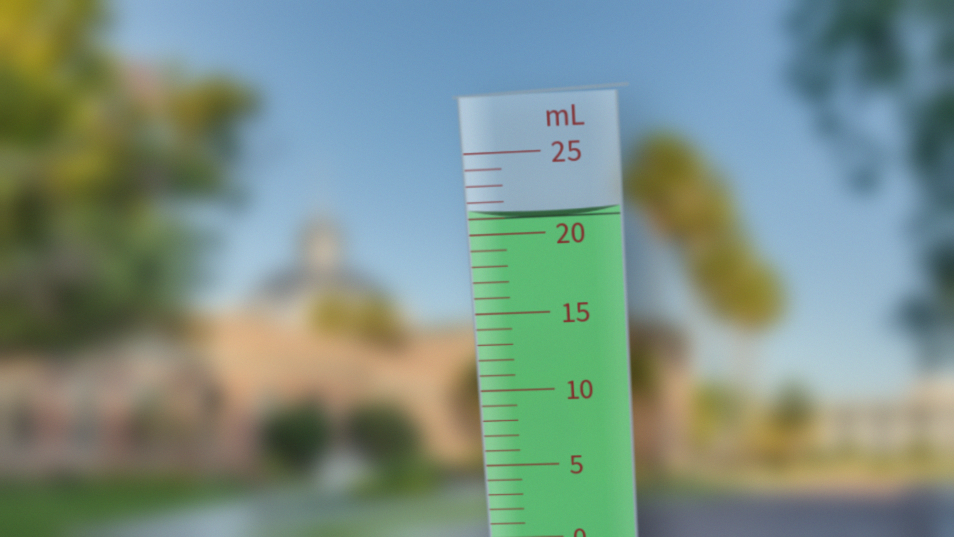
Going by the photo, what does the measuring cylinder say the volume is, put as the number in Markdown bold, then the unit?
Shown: **21** mL
